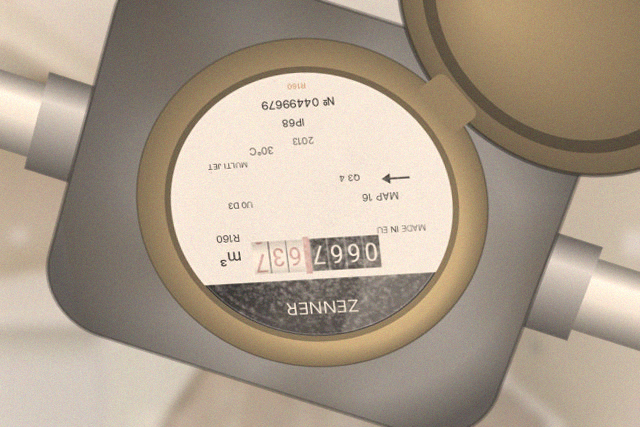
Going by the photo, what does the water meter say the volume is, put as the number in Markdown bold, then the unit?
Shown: **667.637** m³
